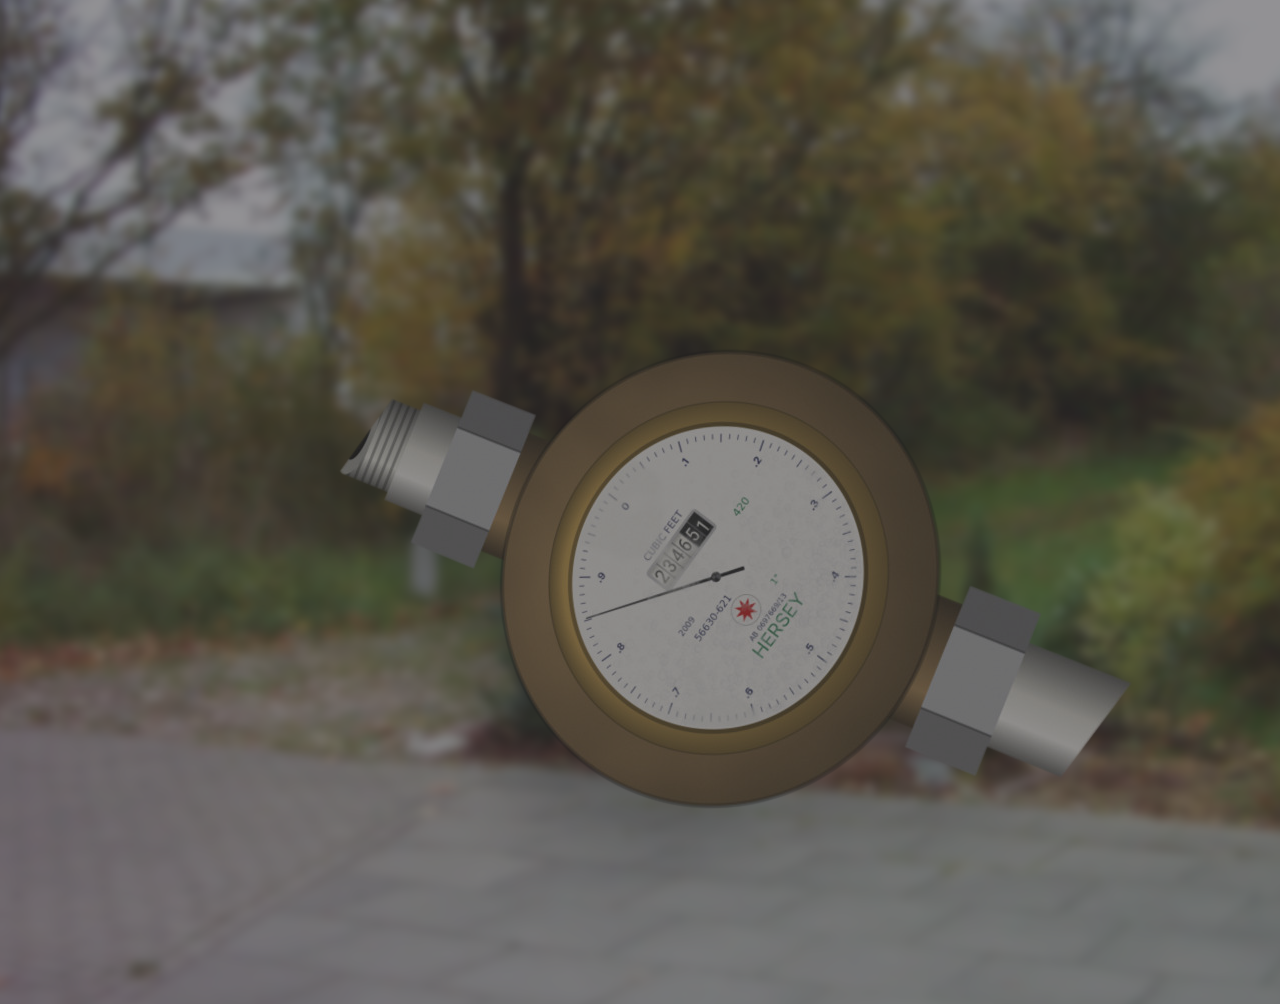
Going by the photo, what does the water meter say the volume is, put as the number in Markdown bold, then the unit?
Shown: **234650.85** ft³
